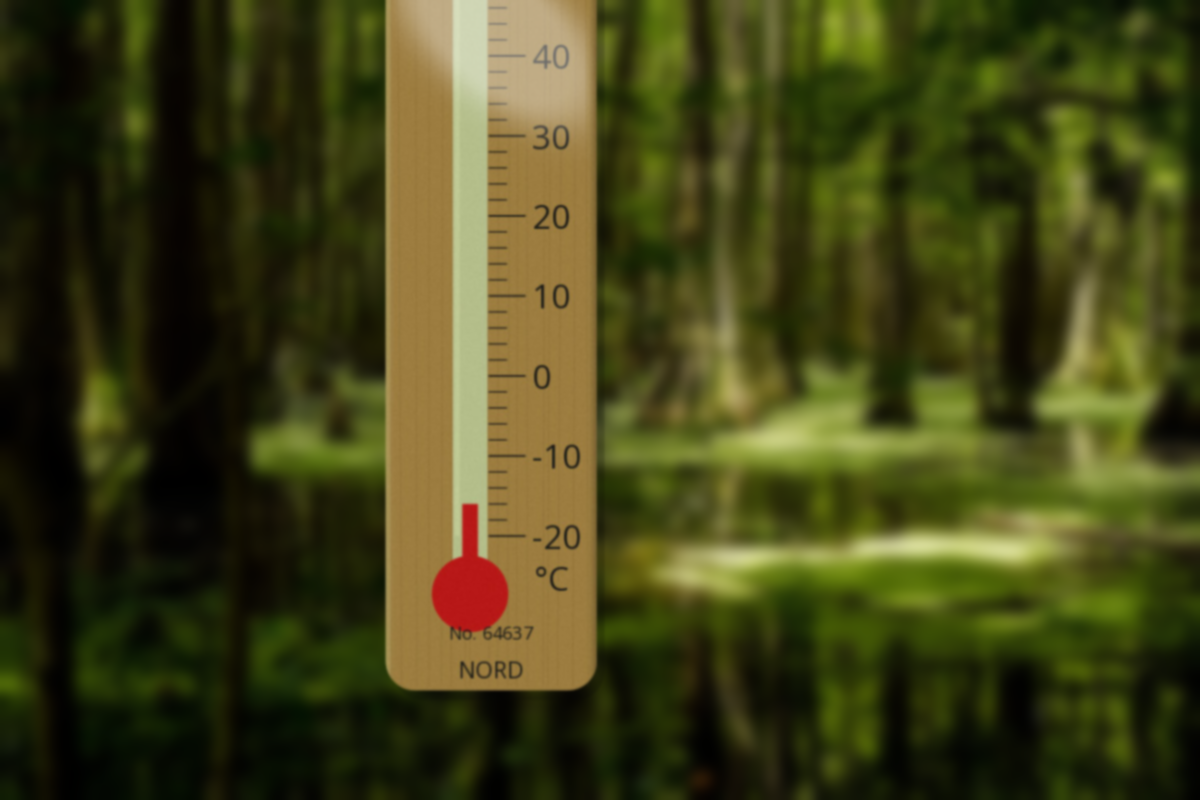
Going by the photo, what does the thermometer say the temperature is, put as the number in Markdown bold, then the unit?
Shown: **-16** °C
